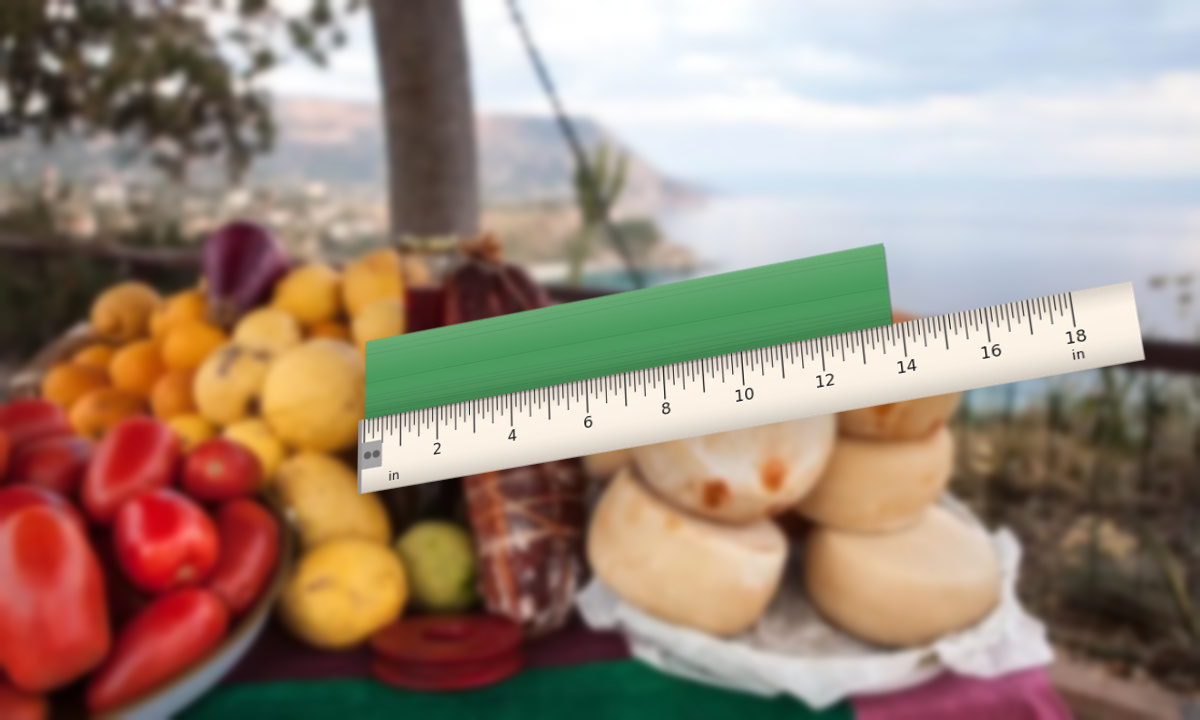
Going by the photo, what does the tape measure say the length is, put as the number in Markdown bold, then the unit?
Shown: **13.75** in
